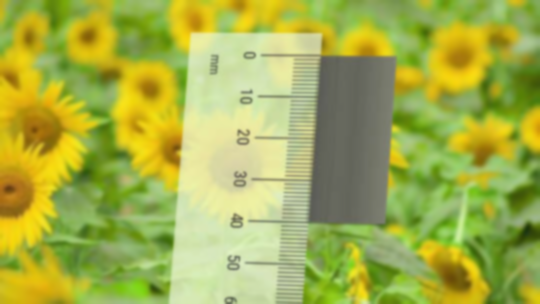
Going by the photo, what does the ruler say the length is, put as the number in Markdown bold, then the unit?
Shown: **40** mm
